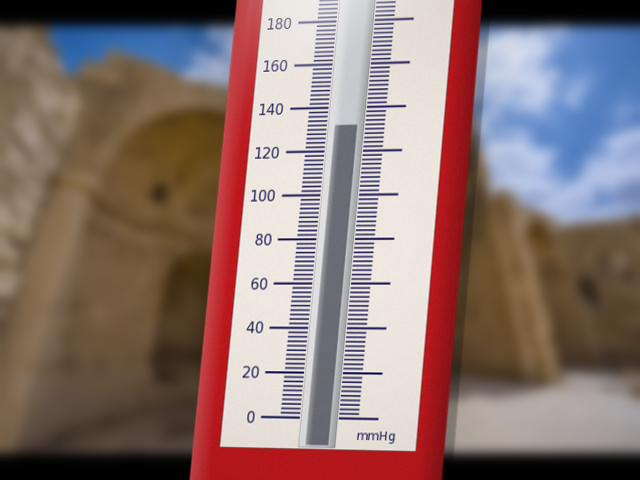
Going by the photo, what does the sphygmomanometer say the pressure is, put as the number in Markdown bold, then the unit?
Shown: **132** mmHg
